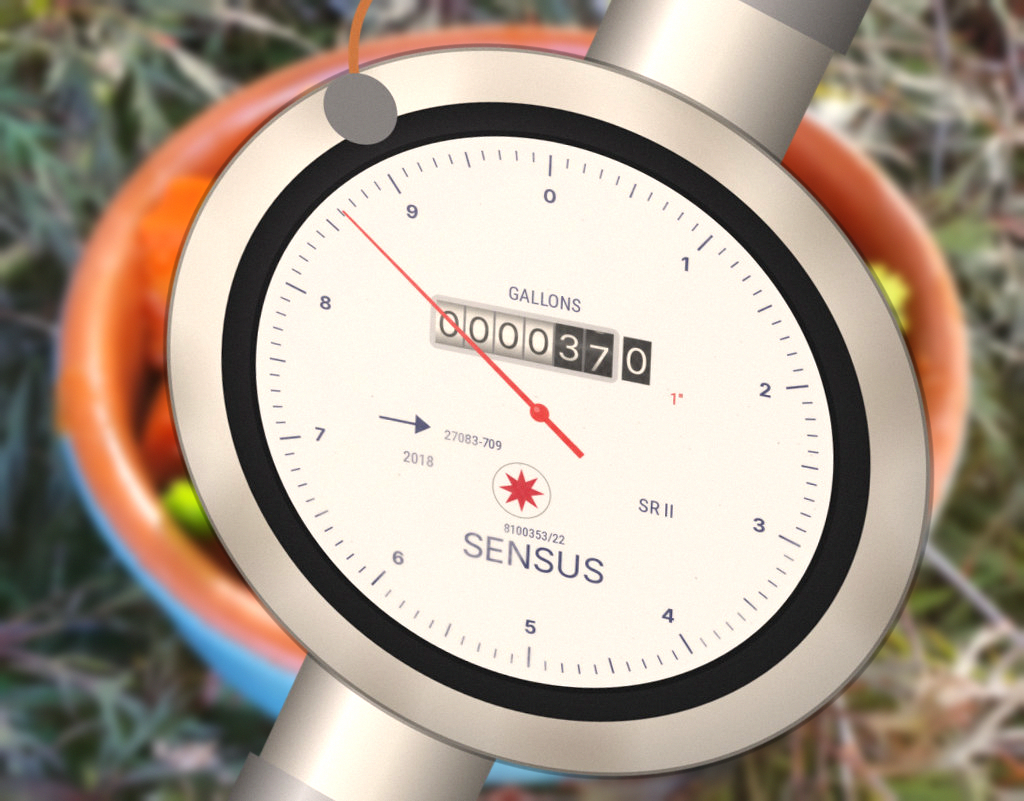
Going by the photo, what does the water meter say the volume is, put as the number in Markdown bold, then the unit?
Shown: **368.6** gal
